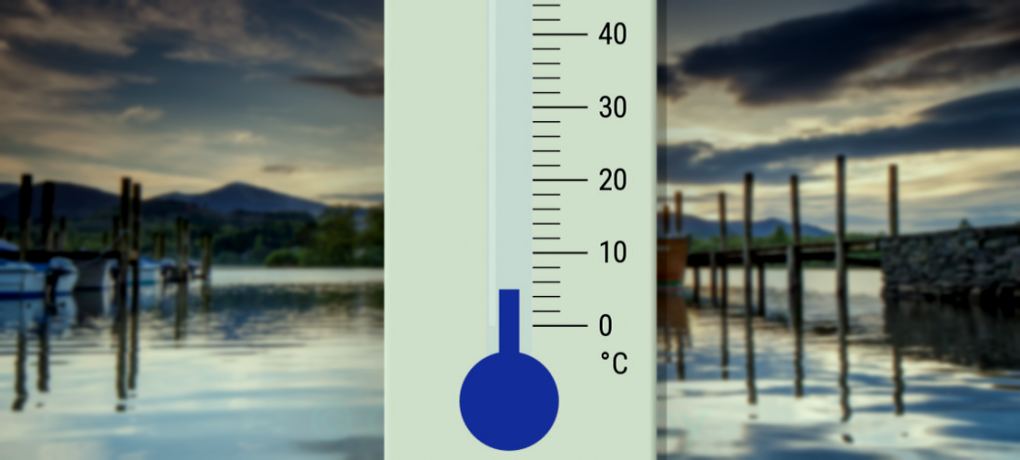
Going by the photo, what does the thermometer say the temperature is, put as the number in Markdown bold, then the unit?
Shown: **5** °C
